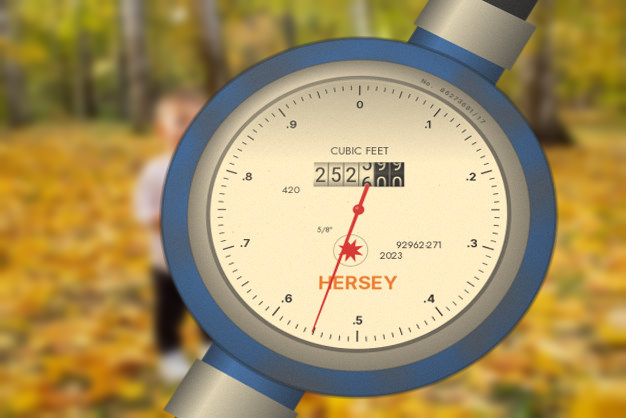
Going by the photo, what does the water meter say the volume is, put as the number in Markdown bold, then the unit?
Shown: **252599.55** ft³
